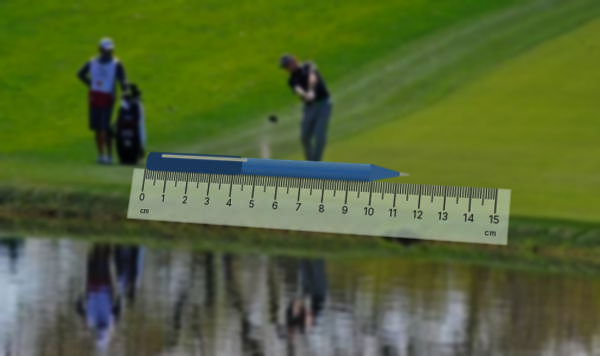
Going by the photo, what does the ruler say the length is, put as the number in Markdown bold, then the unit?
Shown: **11.5** cm
